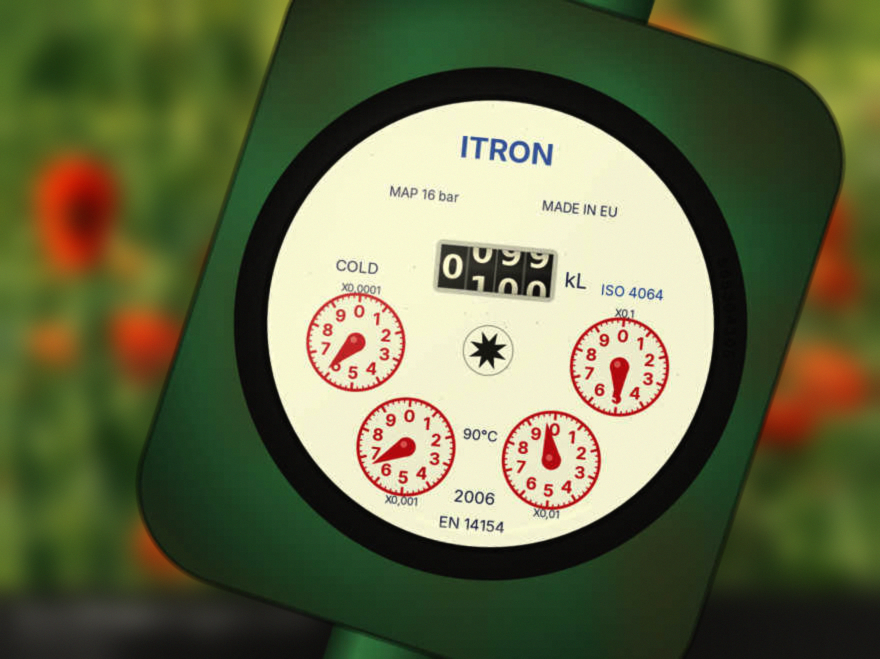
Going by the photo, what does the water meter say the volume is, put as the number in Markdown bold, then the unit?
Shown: **99.4966** kL
